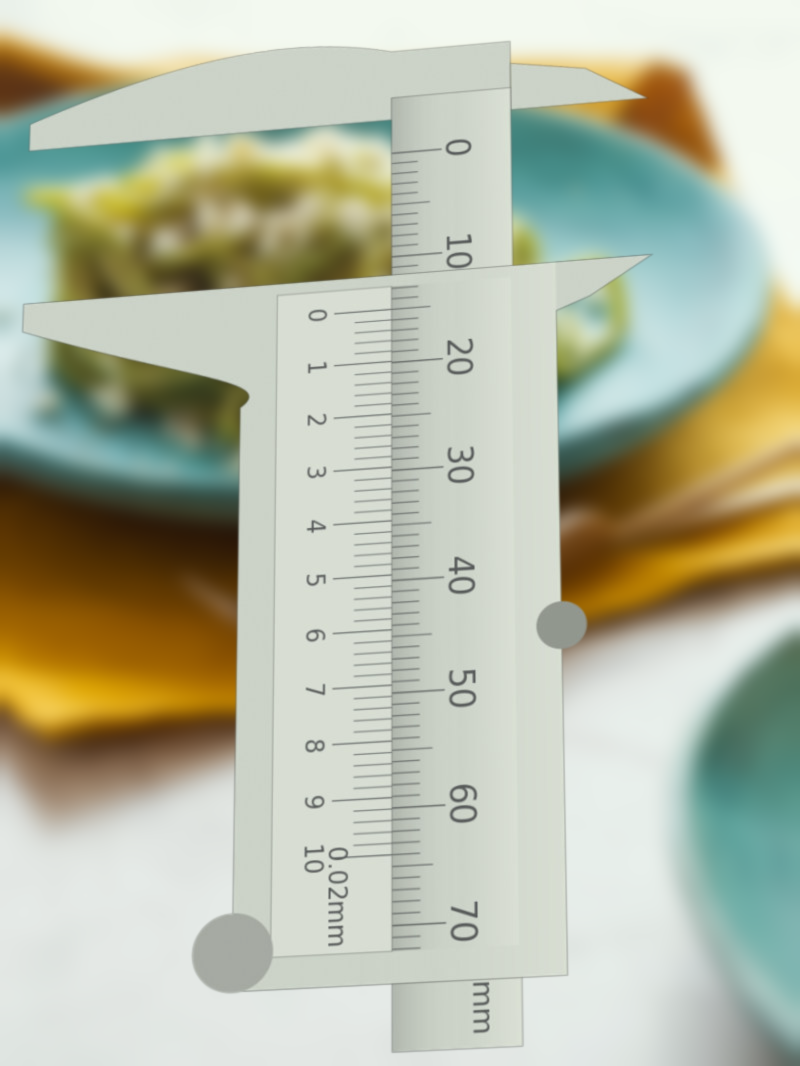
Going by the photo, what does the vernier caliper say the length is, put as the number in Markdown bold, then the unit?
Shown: **15.0** mm
